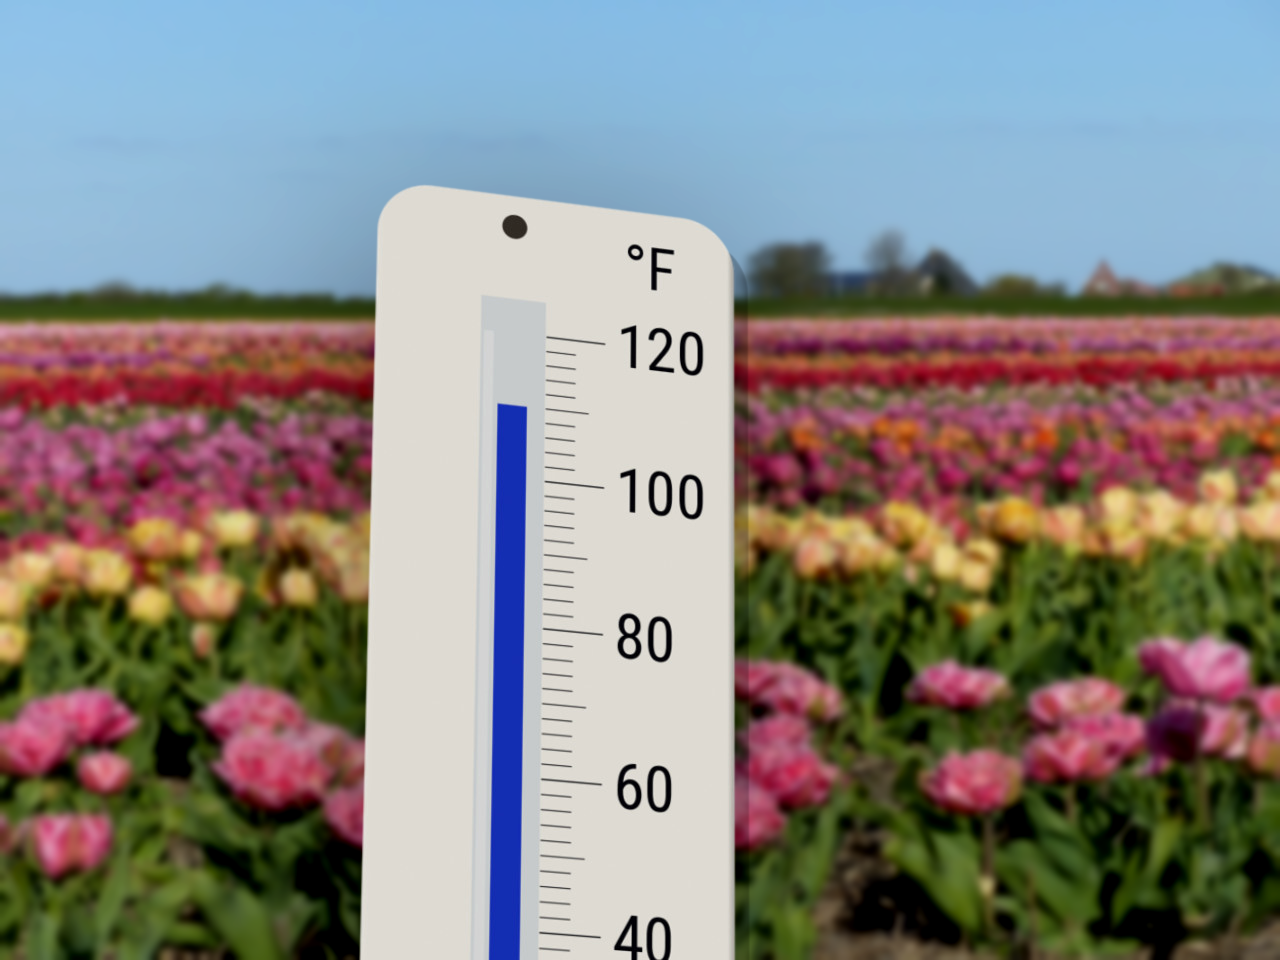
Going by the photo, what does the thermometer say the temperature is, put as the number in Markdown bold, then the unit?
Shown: **110** °F
